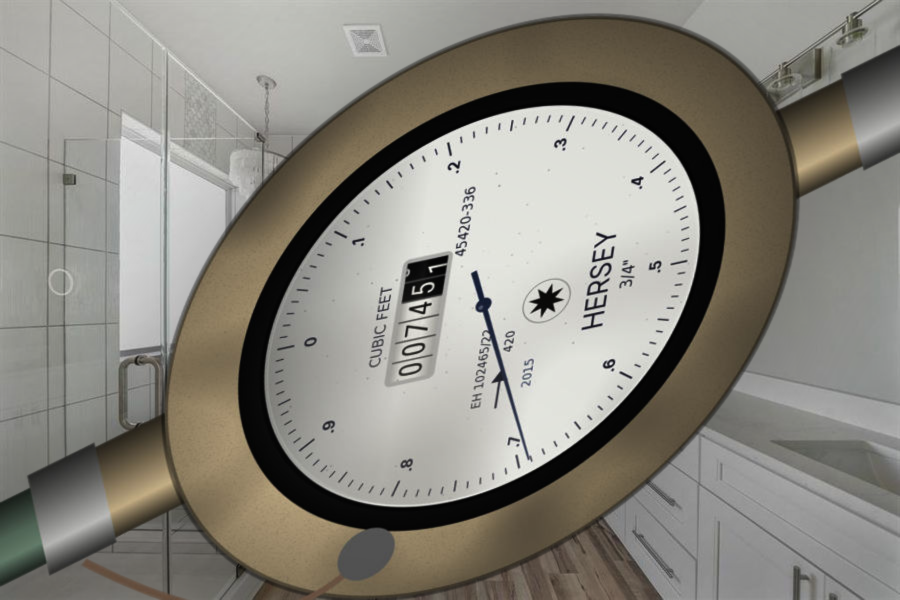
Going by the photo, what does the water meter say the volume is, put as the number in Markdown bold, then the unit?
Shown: **7450.69** ft³
